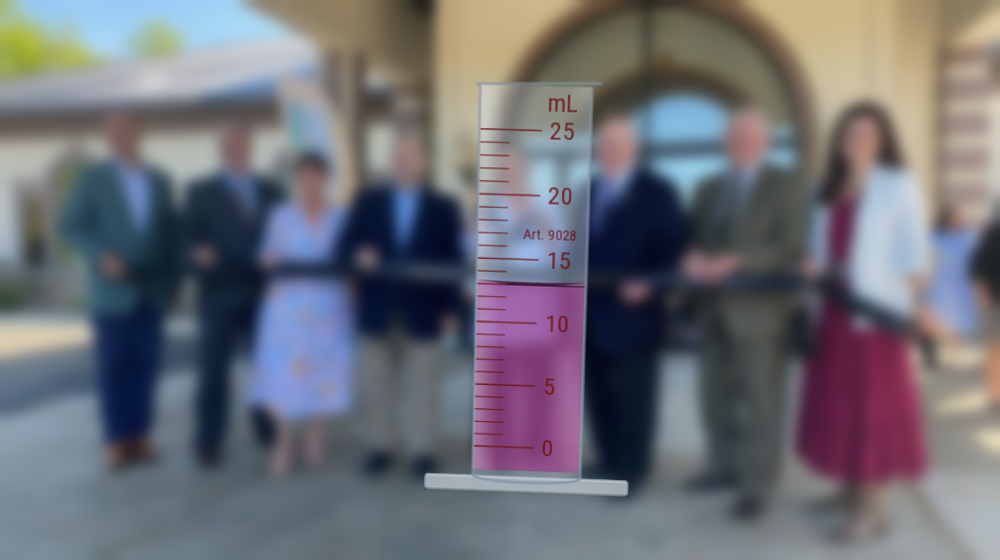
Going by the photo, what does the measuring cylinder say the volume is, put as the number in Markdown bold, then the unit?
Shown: **13** mL
